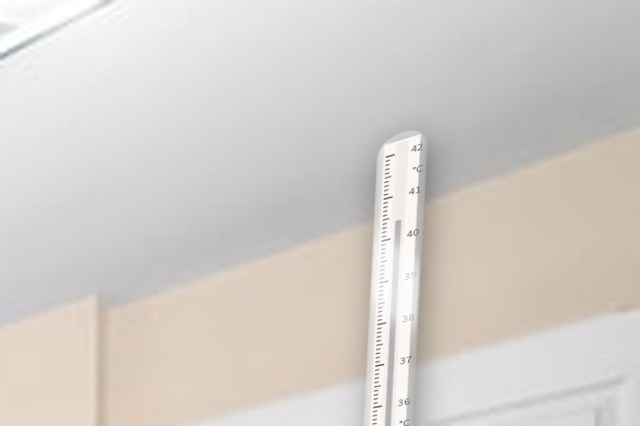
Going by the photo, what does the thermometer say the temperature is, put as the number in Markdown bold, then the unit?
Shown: **40.4** °C
